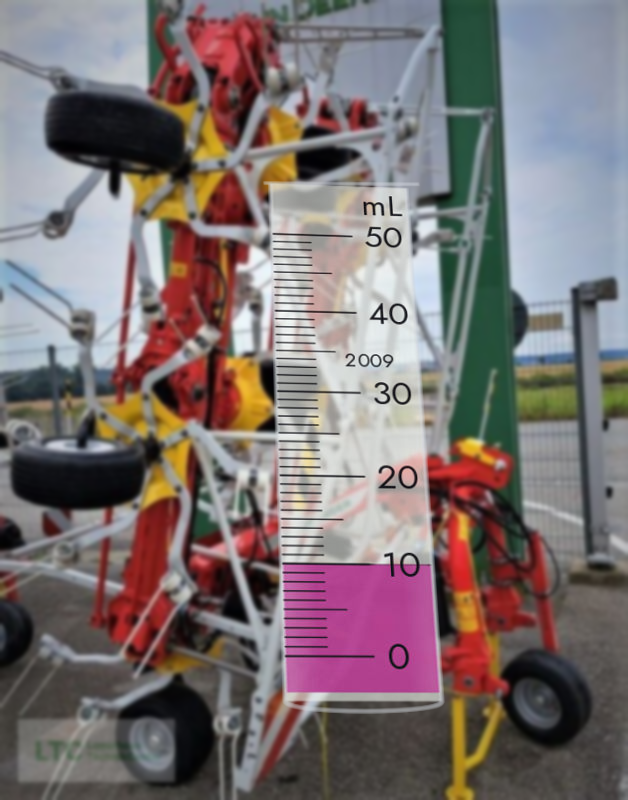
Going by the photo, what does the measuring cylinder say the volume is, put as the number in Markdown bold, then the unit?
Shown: **10** mL
